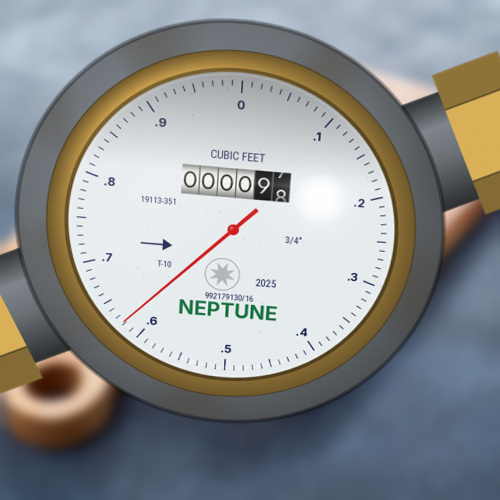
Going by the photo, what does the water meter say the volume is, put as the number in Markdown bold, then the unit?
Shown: **97.62** ft³
